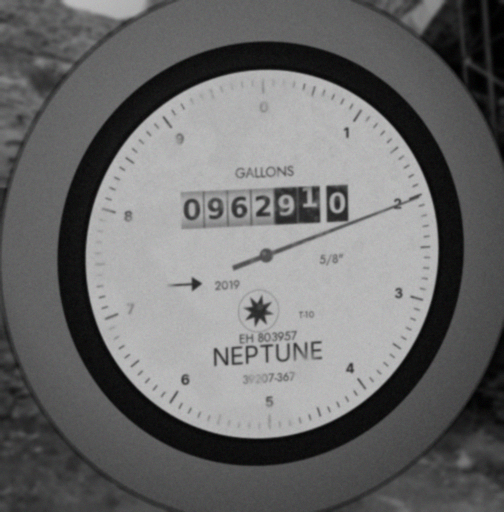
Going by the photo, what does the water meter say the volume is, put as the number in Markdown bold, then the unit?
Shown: **962912.0** gal
